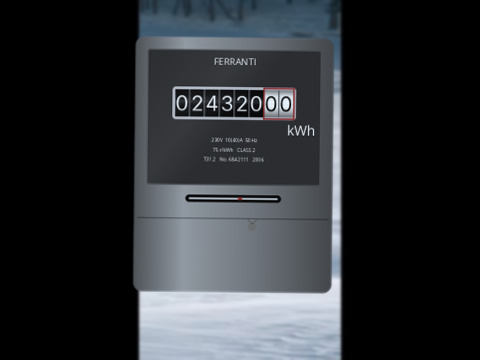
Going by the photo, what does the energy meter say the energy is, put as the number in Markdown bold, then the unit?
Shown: **24320.00** kWh
